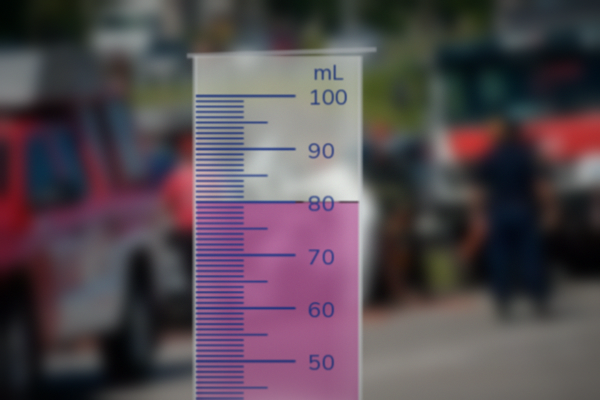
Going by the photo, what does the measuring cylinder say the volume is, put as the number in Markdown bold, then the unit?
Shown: **80** mL
